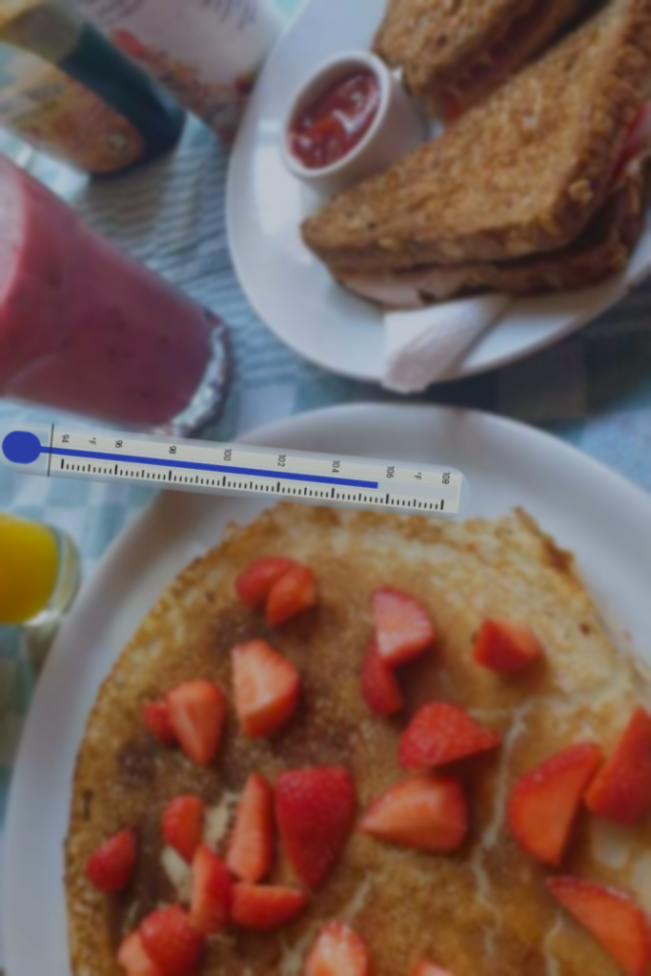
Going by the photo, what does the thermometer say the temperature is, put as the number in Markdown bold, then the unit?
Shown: **105.6** °F
